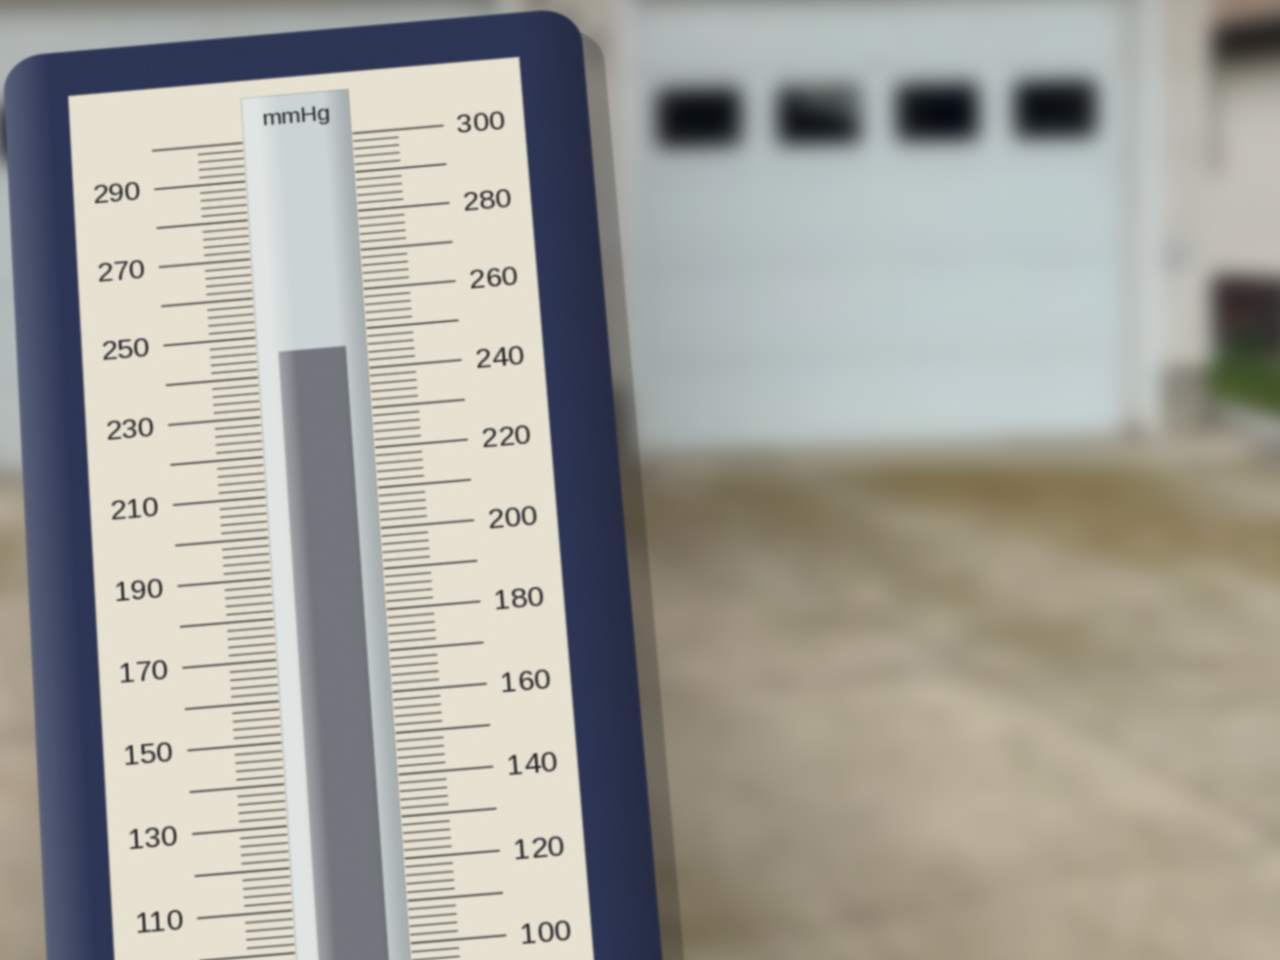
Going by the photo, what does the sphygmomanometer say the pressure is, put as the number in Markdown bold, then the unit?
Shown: **246** mmHg
